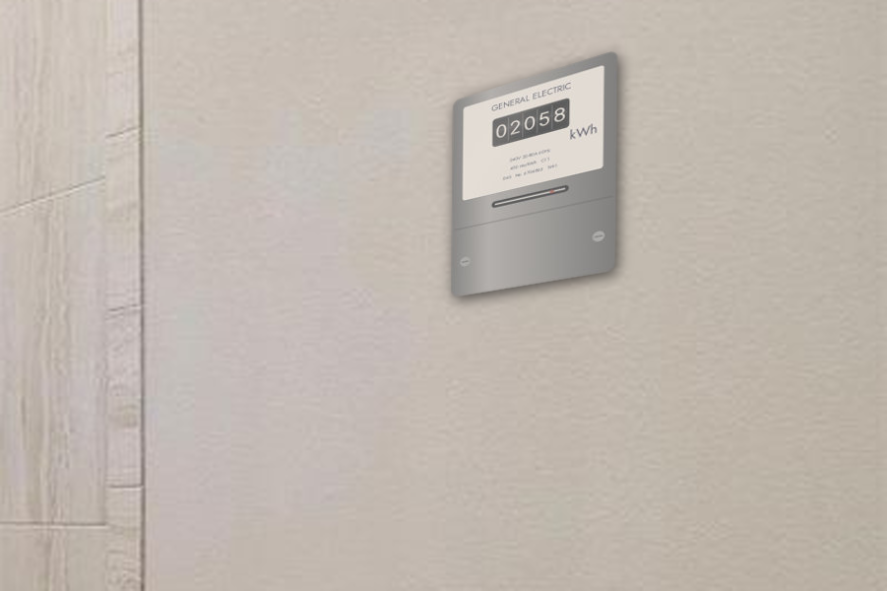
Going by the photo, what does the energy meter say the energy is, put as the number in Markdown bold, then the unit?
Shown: **2058** kWh
